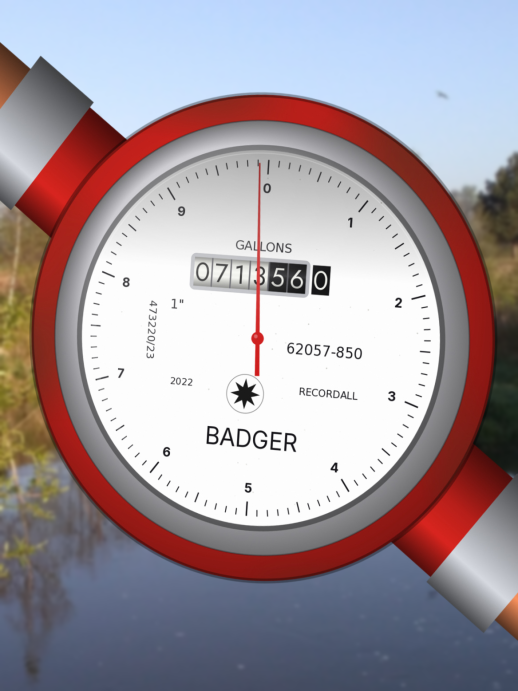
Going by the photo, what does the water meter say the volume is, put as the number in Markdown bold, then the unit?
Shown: **713559.9** gal
